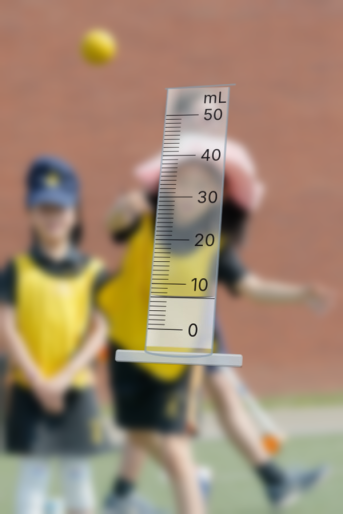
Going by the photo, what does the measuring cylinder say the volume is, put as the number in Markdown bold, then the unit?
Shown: **7** mL
